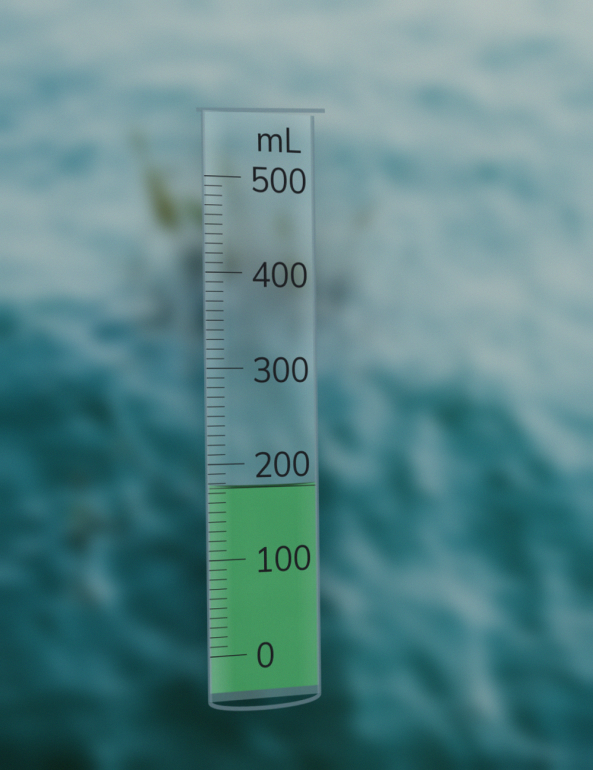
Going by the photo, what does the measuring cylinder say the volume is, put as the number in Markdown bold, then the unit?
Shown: **175** mL
